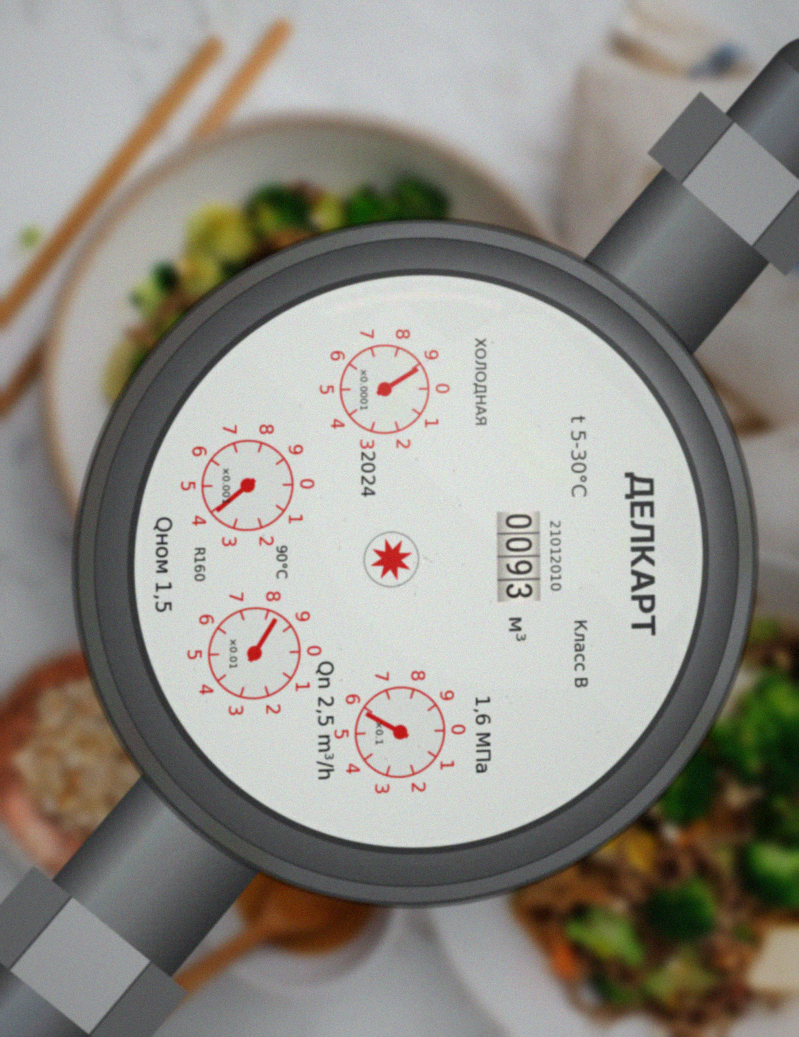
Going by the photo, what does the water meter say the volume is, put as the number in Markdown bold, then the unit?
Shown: **93.5839** m³
